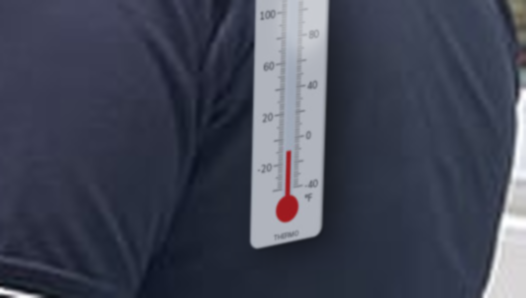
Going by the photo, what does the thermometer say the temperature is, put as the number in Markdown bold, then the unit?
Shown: **-10** °F
